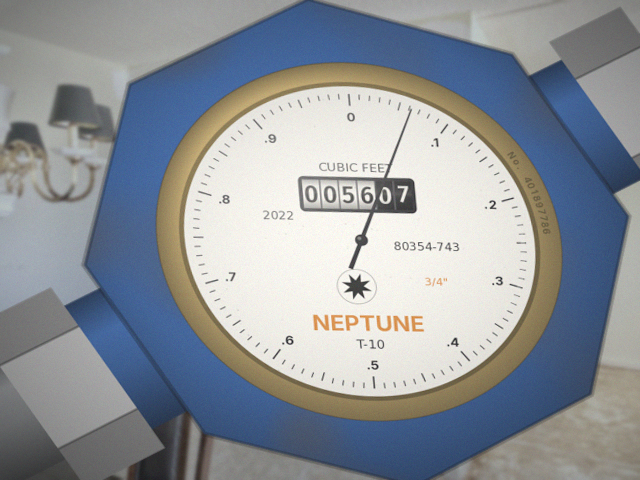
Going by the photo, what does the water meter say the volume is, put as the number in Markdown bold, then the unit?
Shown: **5607.06** ft³
